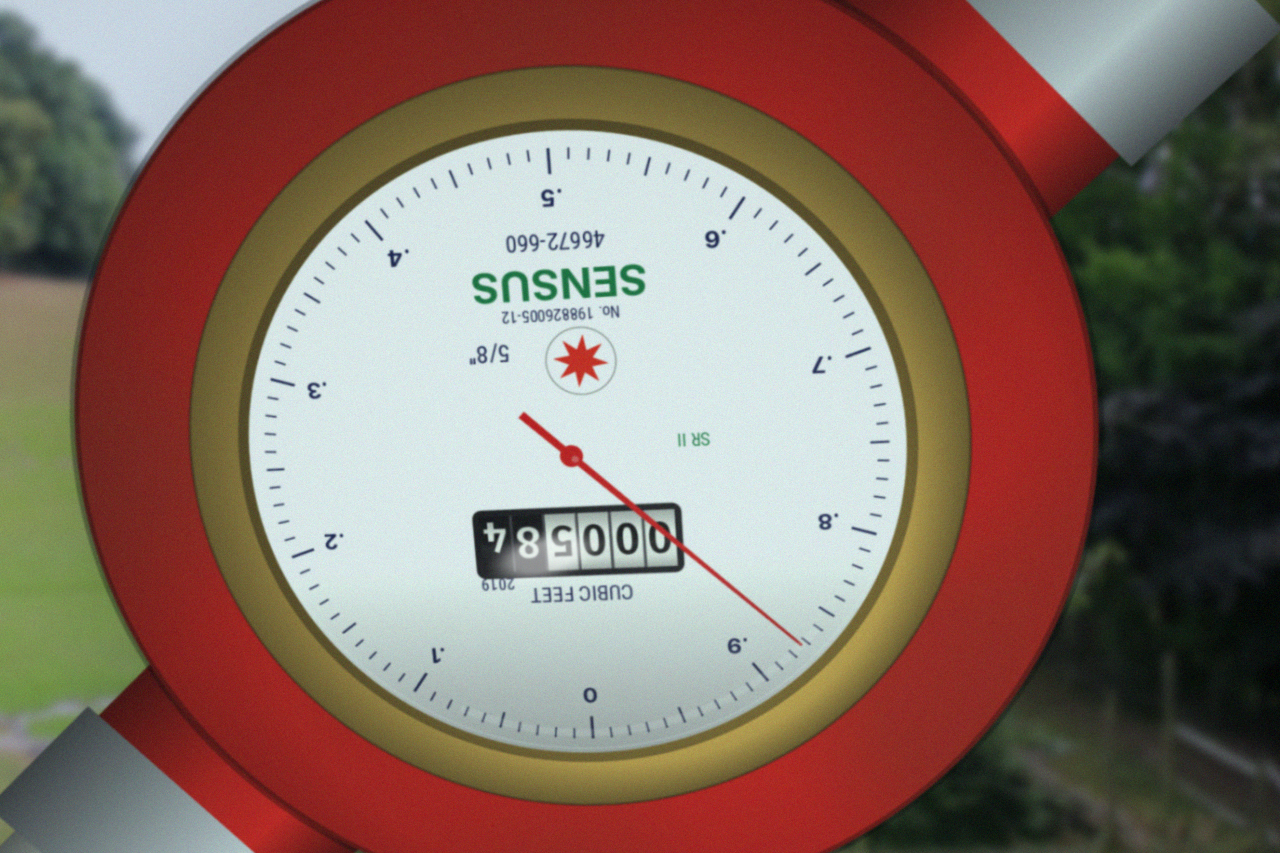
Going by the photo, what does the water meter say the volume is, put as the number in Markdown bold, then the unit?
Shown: **583.87** ft³
